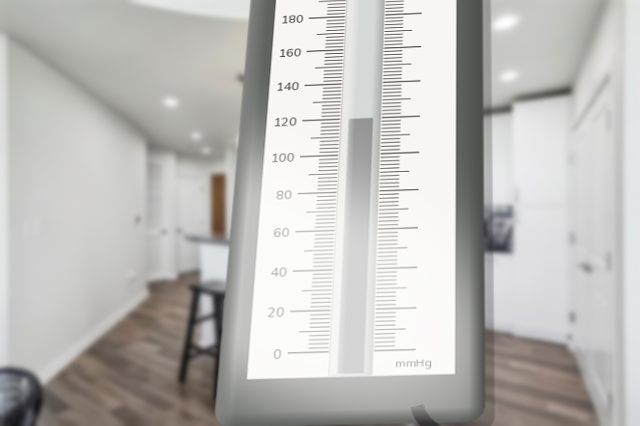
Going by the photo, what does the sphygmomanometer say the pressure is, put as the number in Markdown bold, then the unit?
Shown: **120** mmHg
